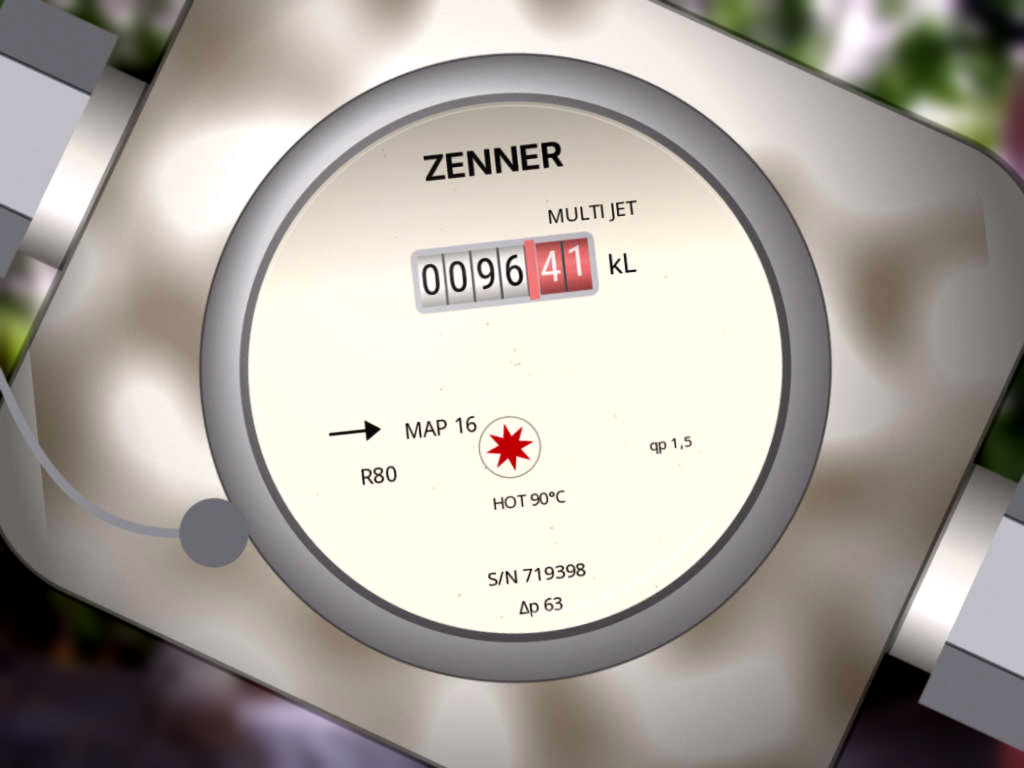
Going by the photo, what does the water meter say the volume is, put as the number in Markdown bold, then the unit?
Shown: **96.41** kL
